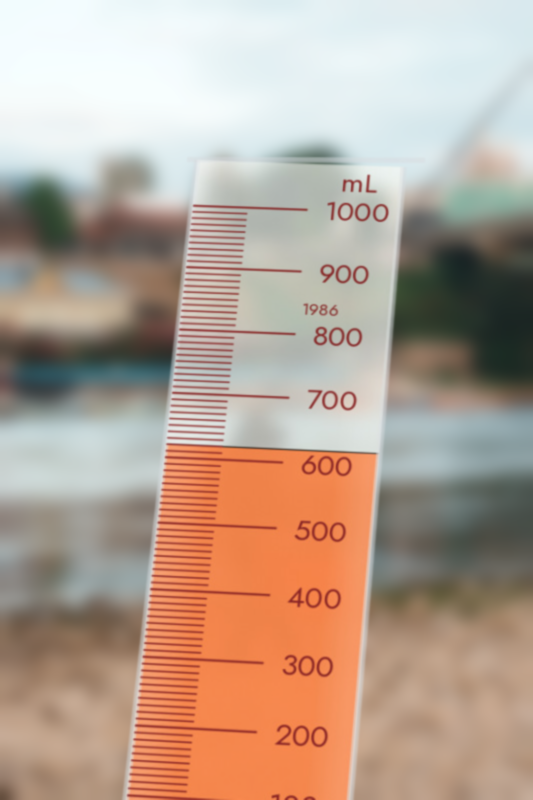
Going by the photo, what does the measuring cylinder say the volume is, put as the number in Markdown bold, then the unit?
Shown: **620** mL
